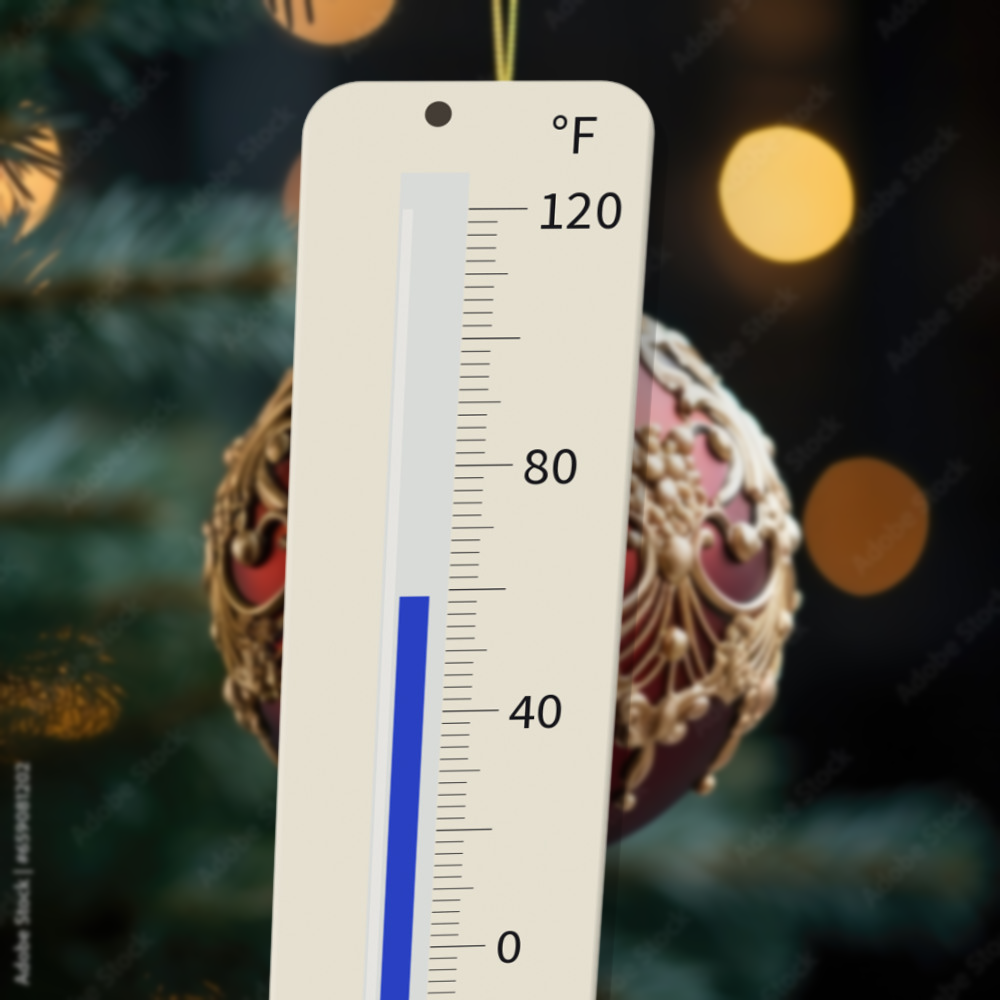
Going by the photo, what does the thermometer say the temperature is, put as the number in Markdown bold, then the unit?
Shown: **59** °F
